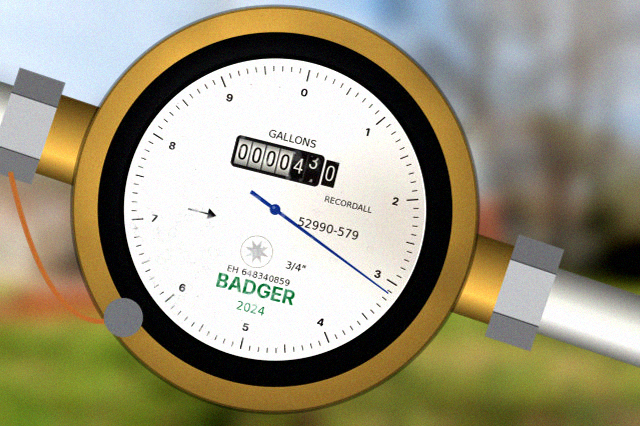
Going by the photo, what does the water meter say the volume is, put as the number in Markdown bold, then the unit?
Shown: **433.1** gal
